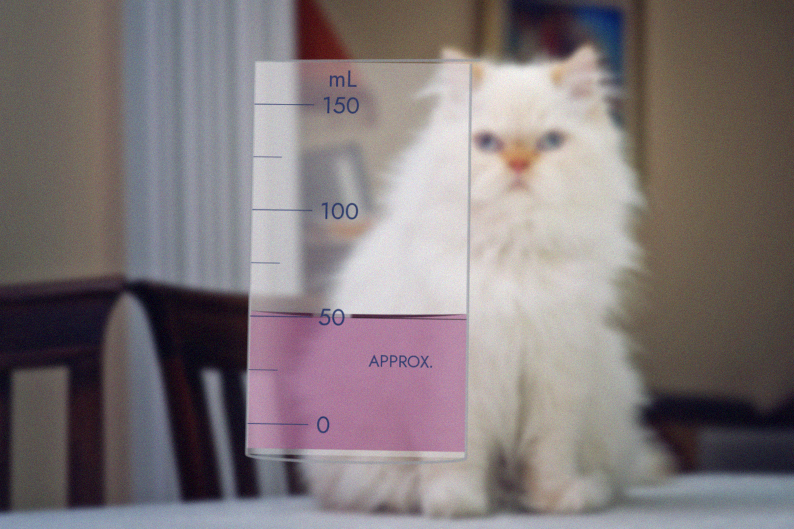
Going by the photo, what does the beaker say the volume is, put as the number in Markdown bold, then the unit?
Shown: **50** mL
